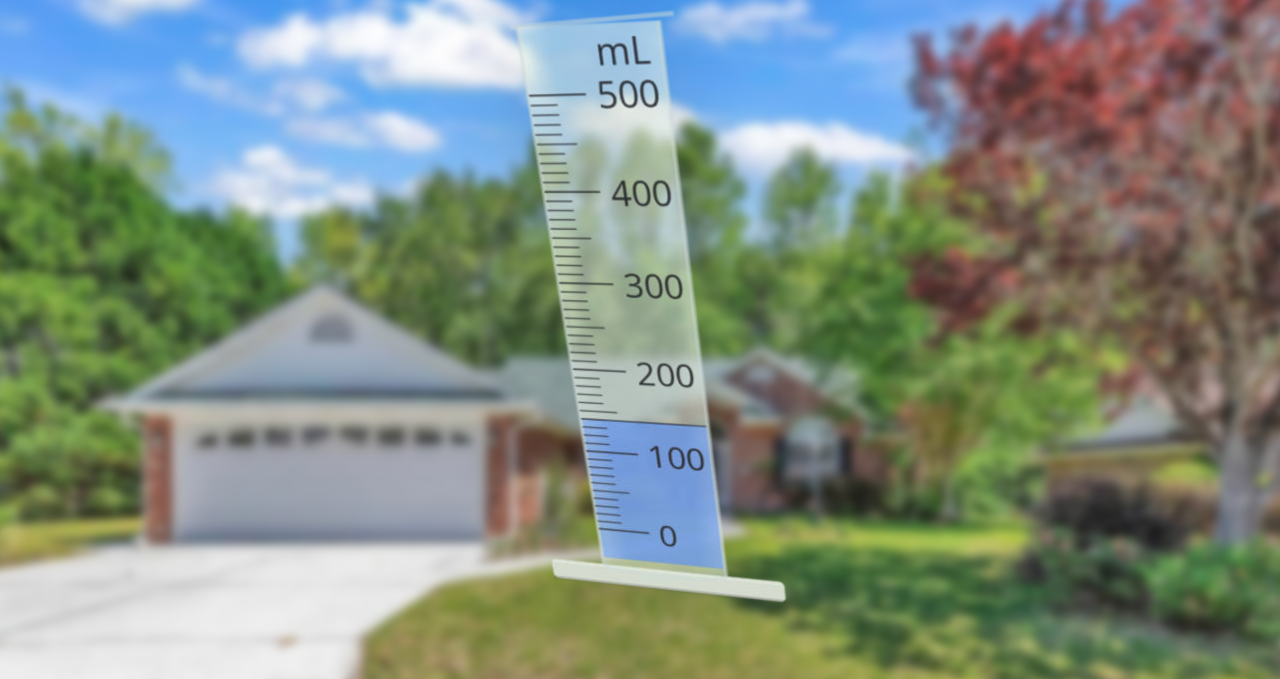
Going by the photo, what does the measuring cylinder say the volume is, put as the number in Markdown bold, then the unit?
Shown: **140** mL
